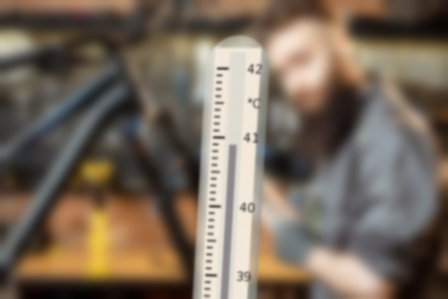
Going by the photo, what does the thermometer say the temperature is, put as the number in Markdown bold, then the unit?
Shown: **40.9** °C
